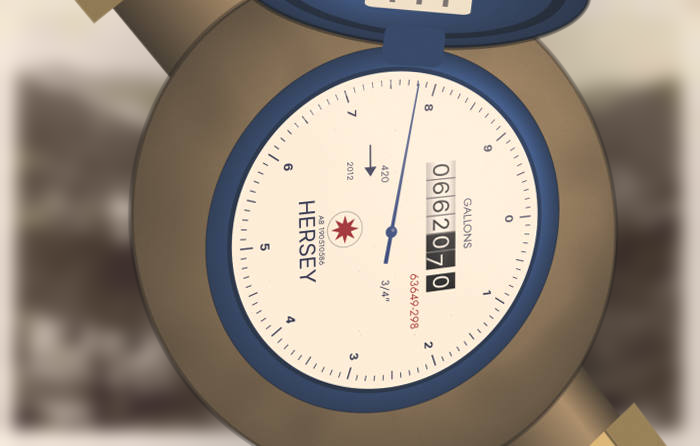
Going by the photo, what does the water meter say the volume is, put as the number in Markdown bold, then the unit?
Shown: **662067.8** gal
